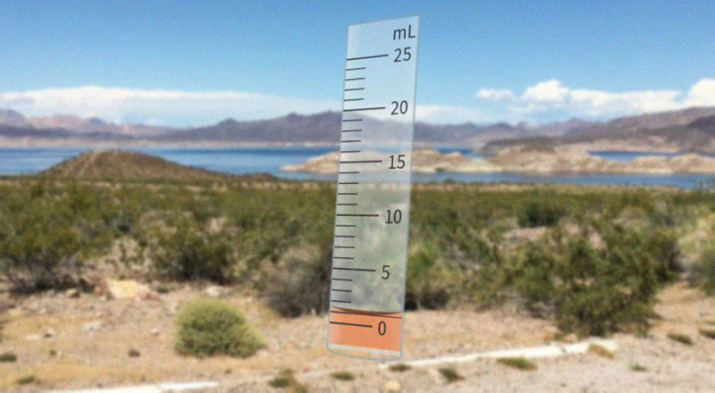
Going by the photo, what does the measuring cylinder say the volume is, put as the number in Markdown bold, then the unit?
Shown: **1** mL
